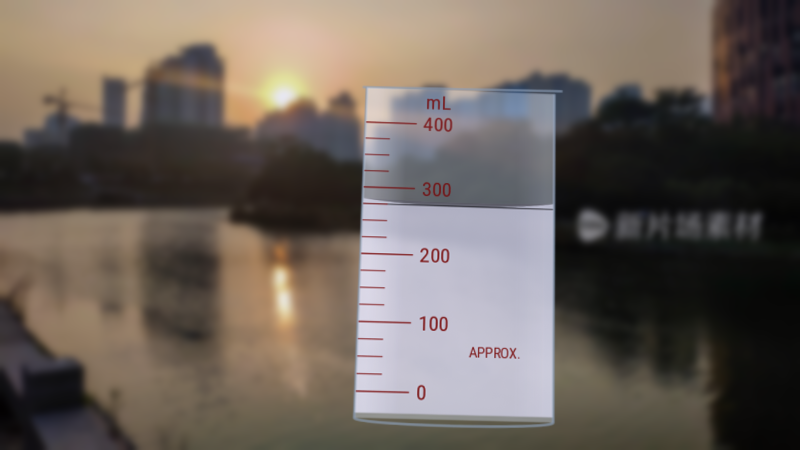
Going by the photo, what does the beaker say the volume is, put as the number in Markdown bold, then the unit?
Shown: **275** mL
